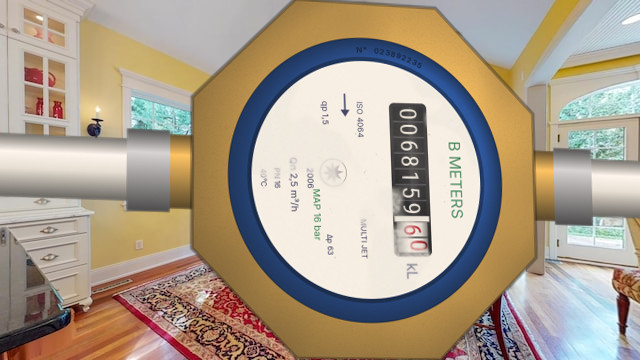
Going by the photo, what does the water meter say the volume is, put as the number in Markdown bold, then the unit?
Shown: **68159.60** kL
